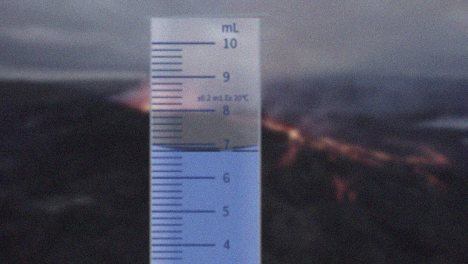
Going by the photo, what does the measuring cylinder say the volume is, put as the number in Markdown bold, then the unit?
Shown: **6.8** mL
